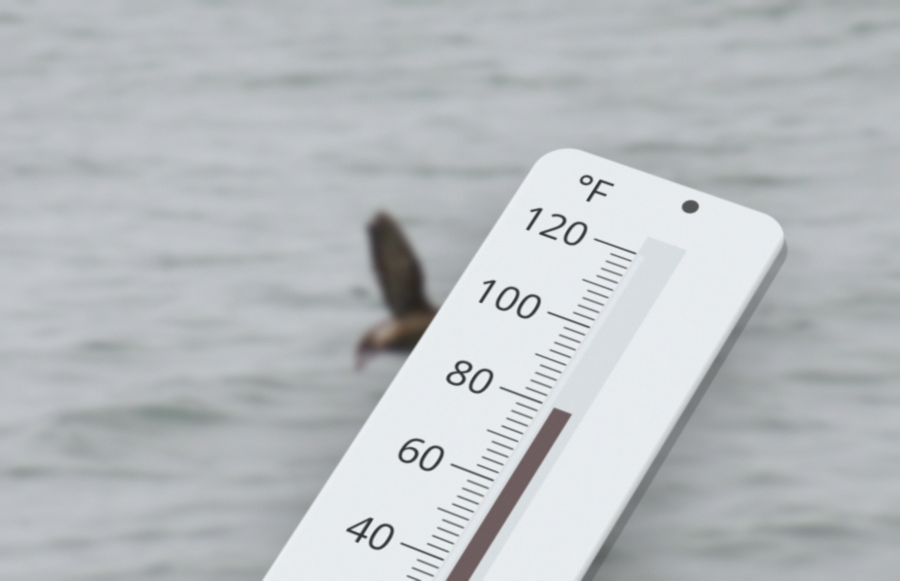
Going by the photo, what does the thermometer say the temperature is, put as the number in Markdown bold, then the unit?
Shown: **80** °F
